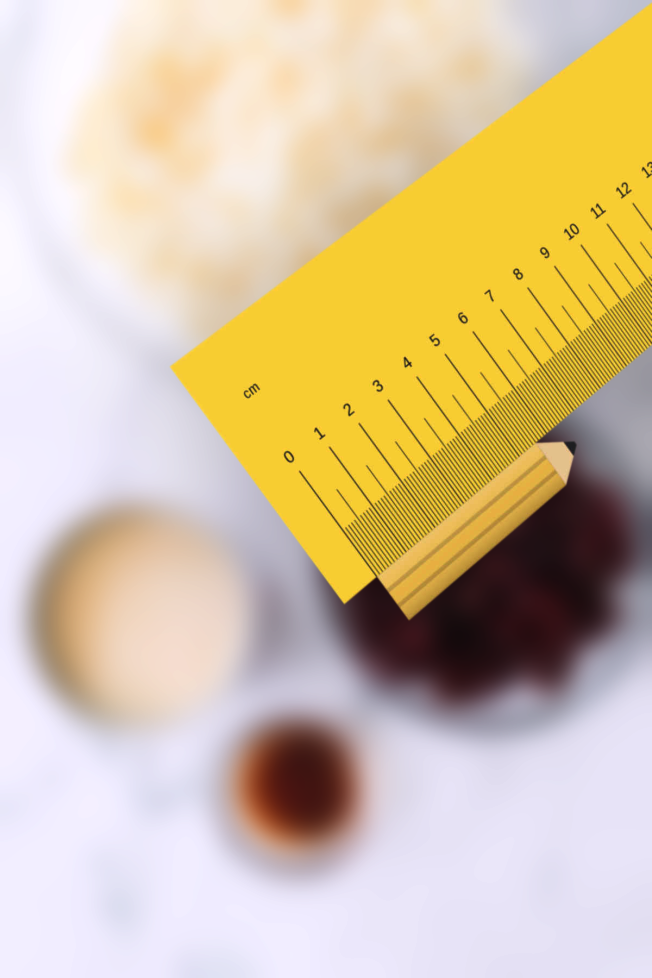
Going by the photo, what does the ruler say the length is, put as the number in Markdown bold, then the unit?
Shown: **6.5** cm
